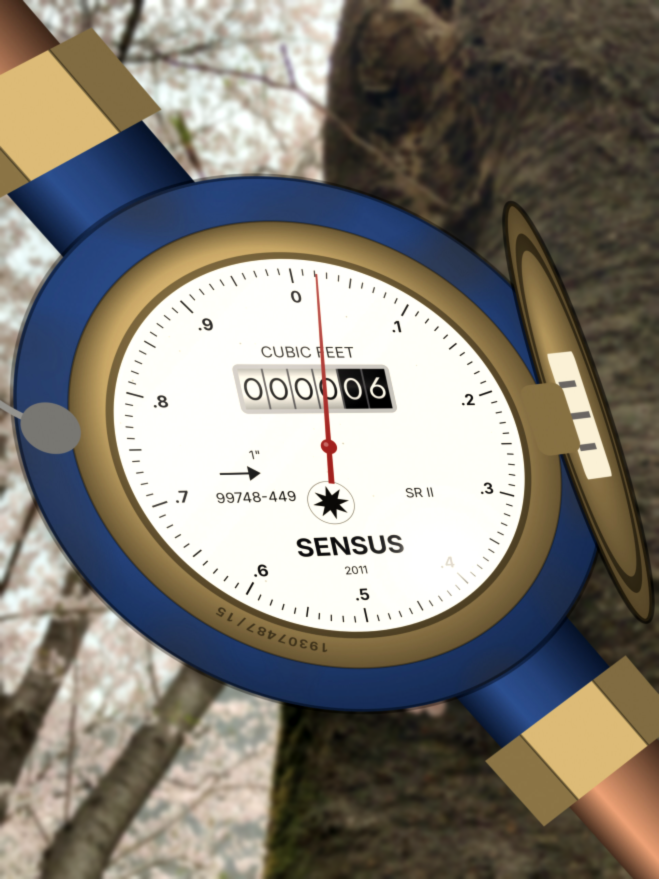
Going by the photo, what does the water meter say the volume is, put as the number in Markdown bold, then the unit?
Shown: **6.02** ft³
